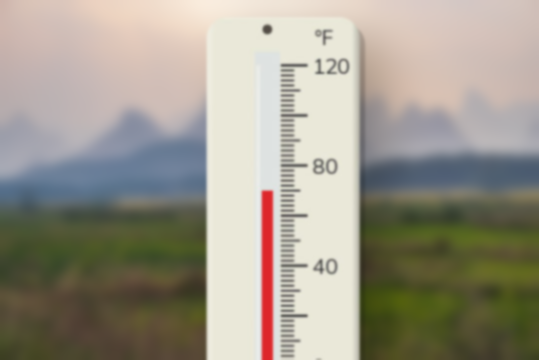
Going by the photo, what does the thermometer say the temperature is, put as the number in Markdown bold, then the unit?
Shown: **70** °F
